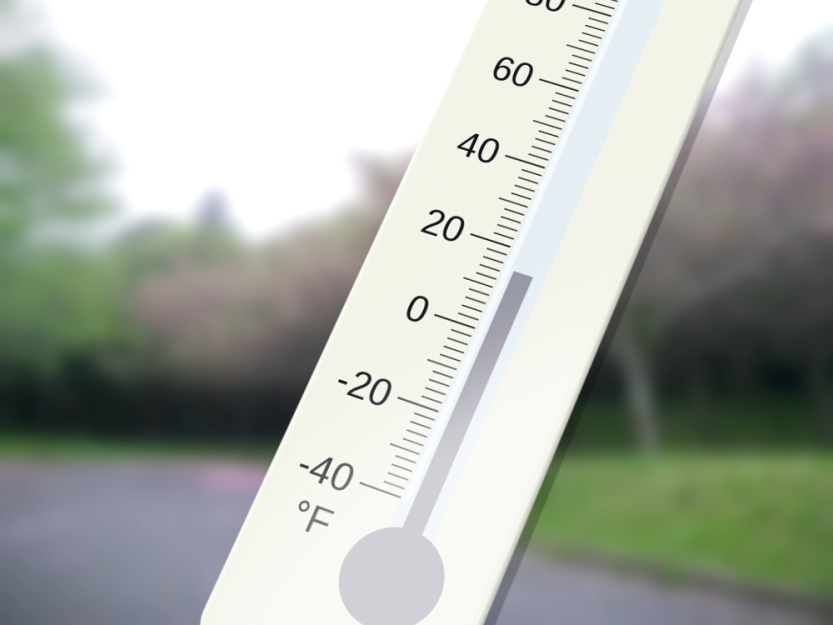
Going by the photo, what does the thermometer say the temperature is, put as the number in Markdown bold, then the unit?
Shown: **15** °F
